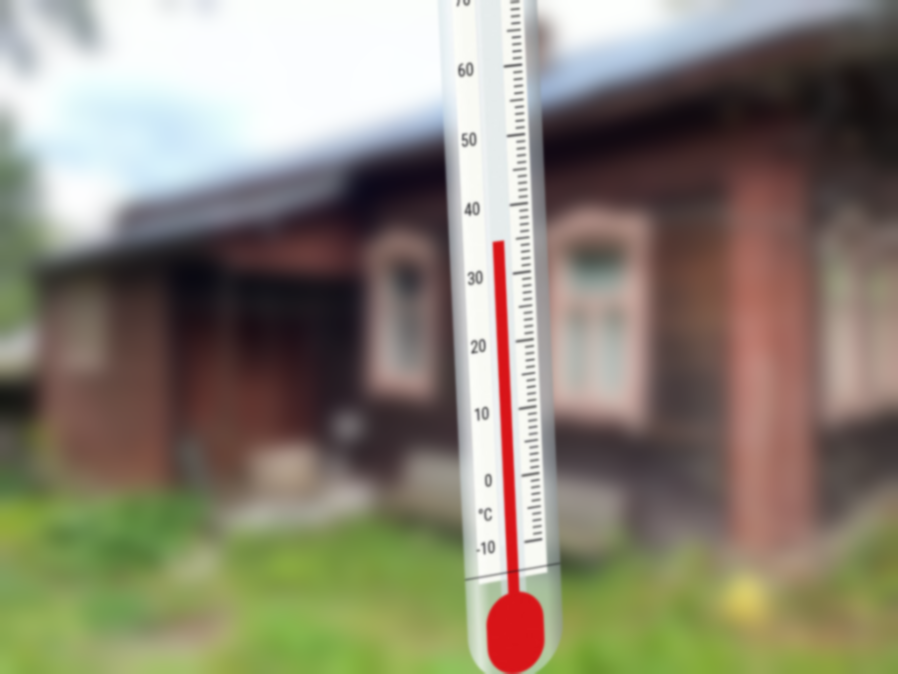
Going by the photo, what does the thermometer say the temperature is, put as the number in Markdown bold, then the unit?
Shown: **35** °C
